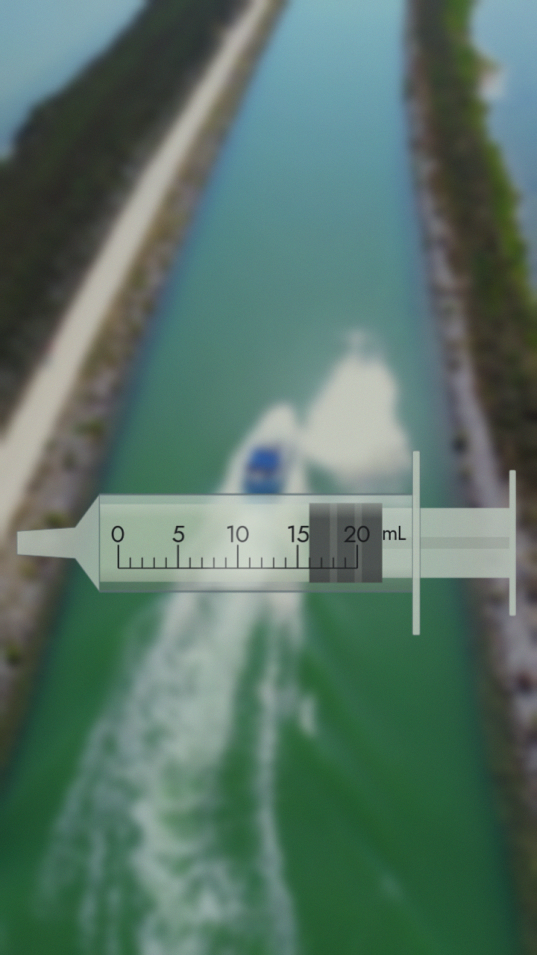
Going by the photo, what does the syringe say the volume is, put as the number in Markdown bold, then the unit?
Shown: **16** mL
